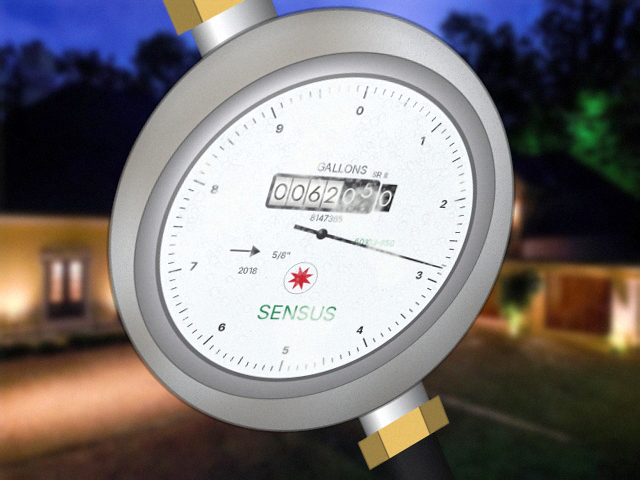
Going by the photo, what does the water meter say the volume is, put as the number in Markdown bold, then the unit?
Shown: **62052.8** gal
